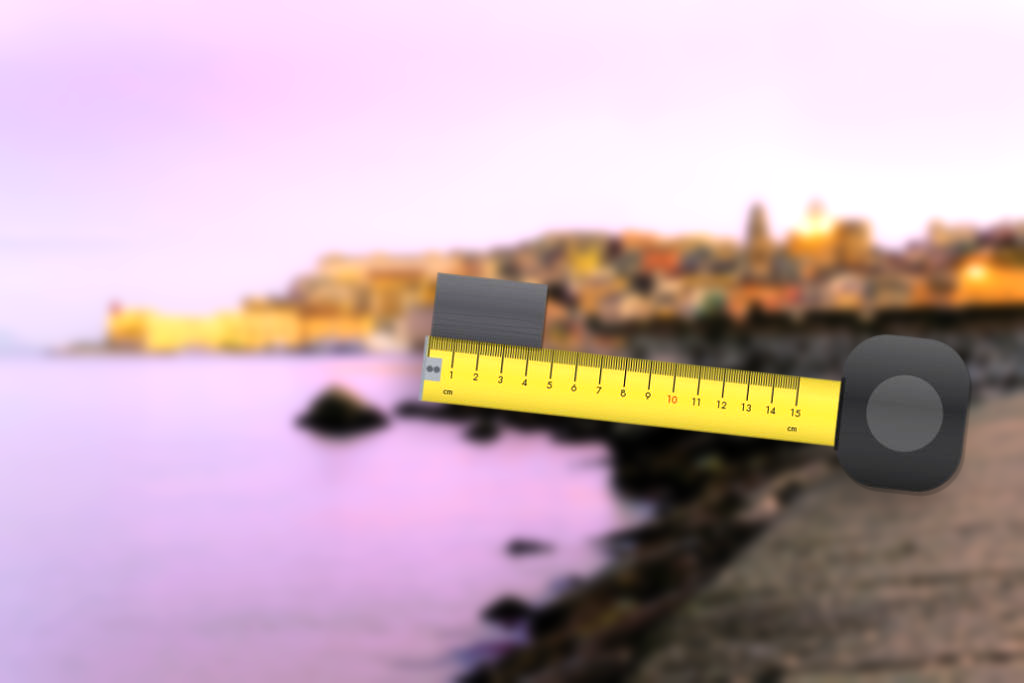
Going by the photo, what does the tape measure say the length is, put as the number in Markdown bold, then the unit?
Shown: **4.5** cm
